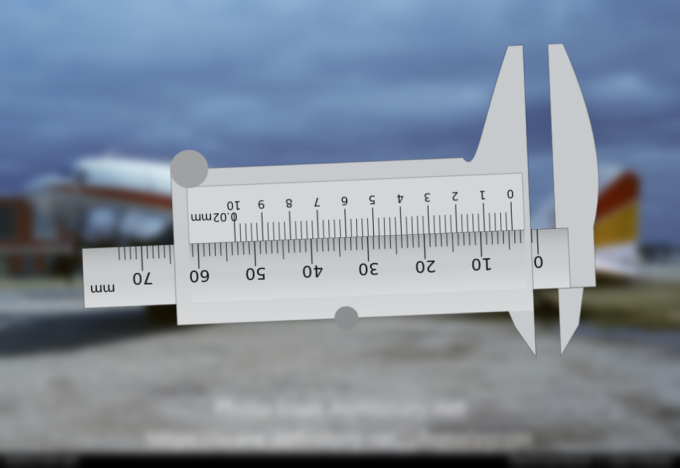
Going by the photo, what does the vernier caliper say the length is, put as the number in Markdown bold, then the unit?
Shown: **4.4** mm
